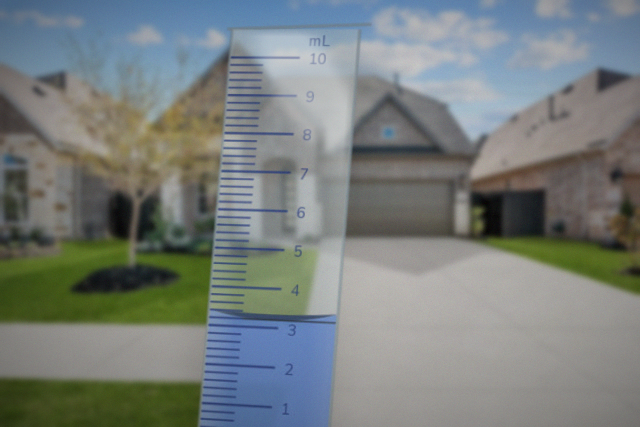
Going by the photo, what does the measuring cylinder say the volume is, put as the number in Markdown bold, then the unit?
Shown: **3.2** mL
